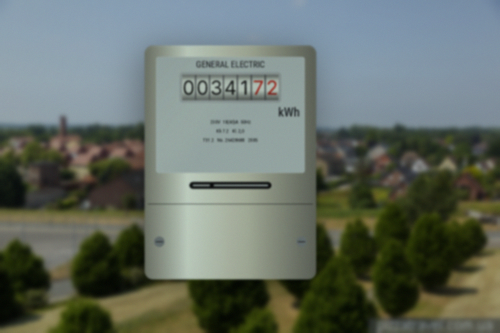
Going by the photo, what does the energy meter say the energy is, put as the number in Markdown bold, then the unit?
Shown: **341.72** kWh
